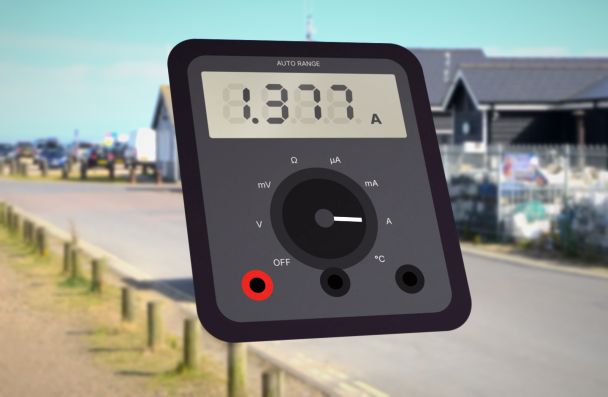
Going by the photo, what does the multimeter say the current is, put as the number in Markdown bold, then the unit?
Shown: **1.377** A
